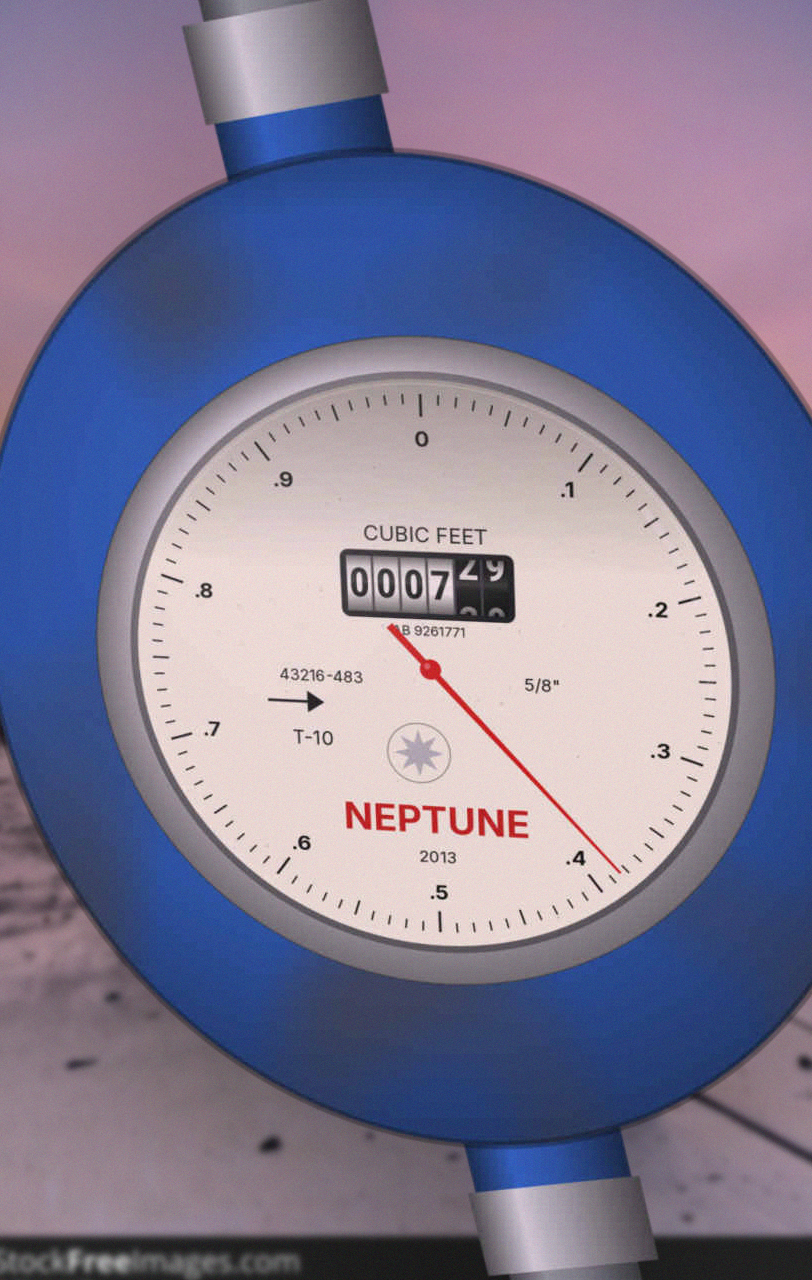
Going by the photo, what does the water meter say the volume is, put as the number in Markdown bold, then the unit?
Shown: **729.38** ft³
